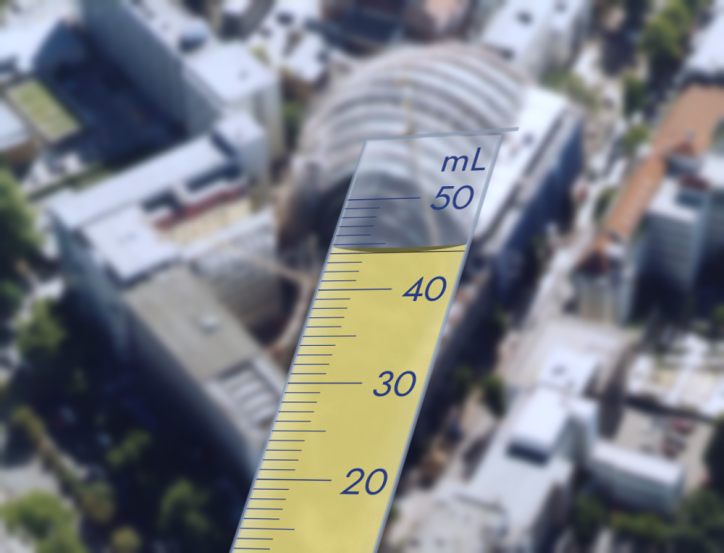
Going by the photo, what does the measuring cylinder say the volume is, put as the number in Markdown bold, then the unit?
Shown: **44** mL
